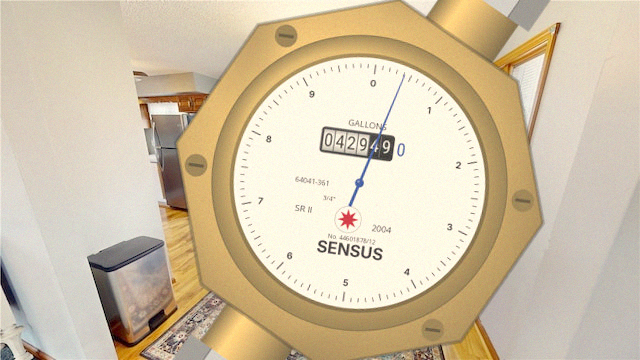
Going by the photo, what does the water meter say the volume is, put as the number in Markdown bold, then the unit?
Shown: **429490.4** gal
